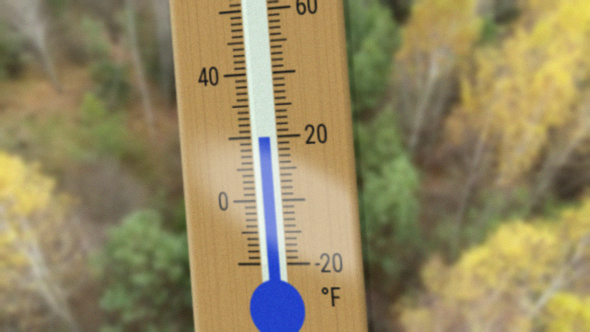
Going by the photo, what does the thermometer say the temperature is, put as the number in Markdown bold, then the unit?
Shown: **20** °F
